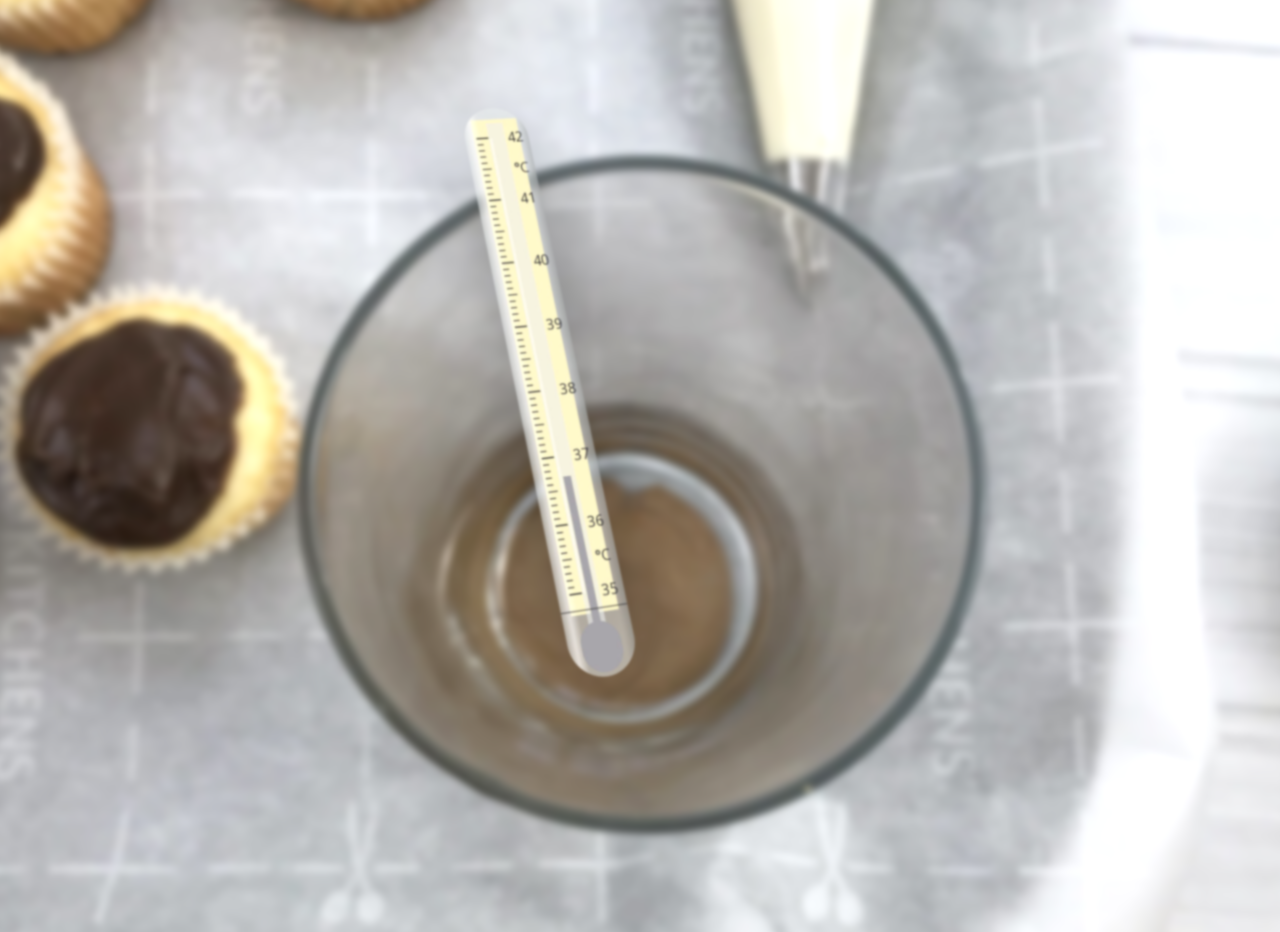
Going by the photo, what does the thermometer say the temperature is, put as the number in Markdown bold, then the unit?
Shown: **36.7** °C
